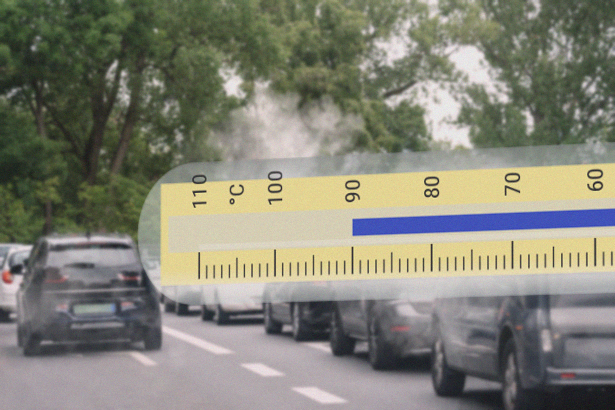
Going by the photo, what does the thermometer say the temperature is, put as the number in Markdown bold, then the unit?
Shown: **90** °C
